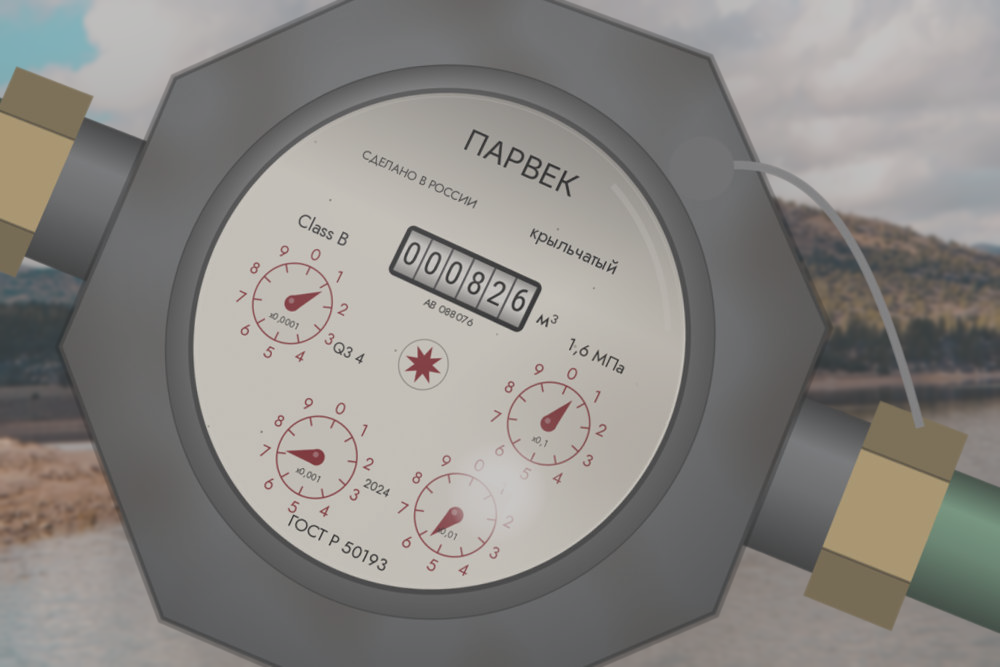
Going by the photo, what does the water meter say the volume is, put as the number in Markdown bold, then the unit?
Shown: **826.0571** m³
